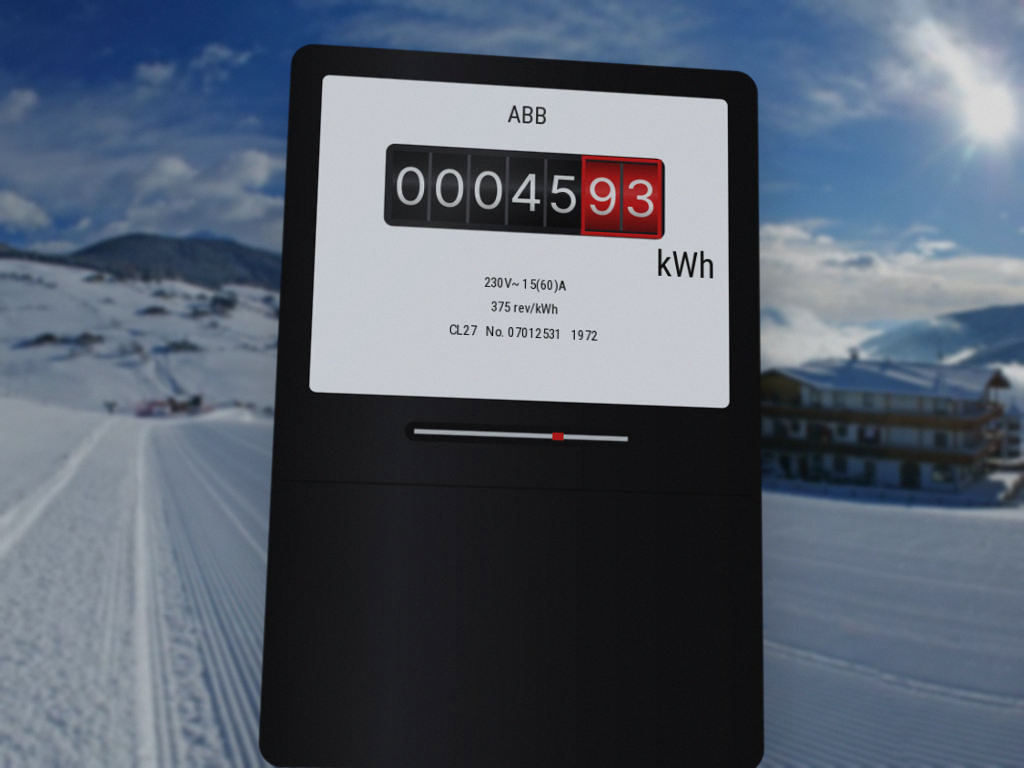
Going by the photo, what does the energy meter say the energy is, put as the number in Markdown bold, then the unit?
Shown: **45.93** kWh
